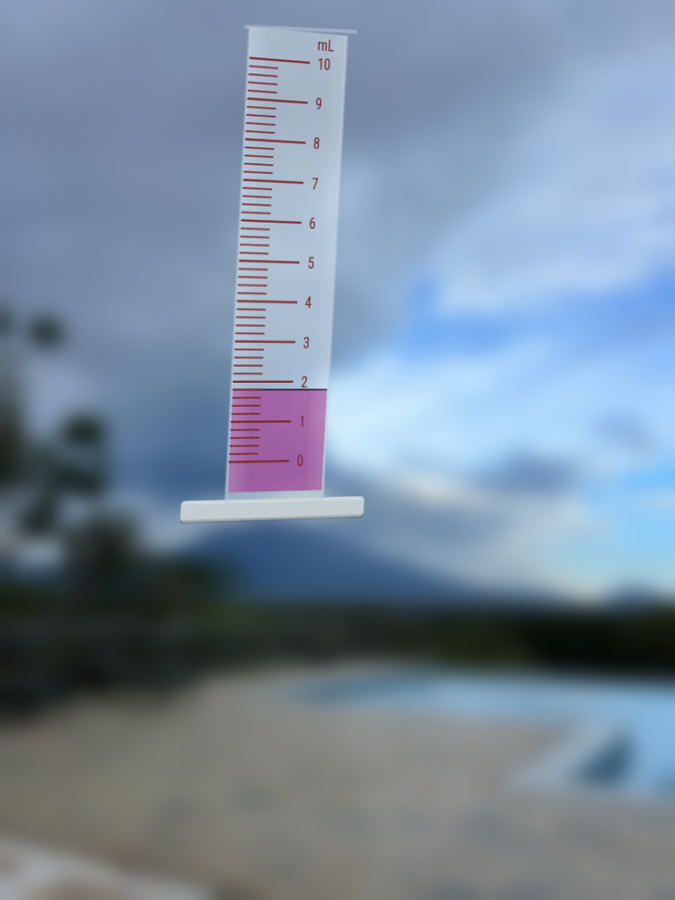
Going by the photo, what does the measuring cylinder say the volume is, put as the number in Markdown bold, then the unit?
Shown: **1.8** mL
